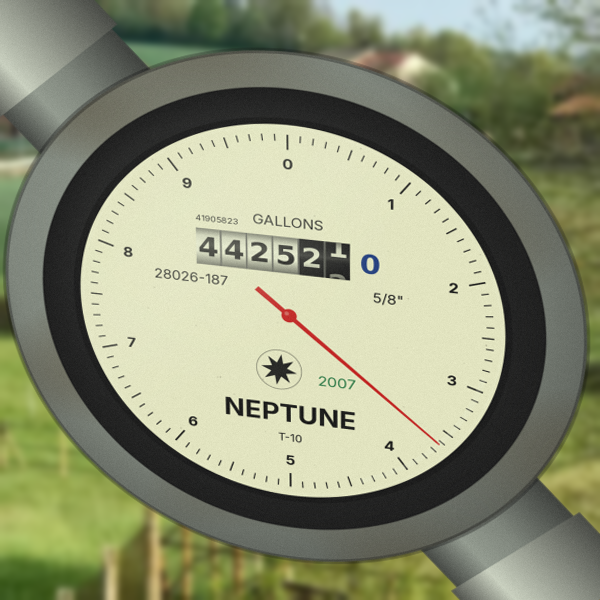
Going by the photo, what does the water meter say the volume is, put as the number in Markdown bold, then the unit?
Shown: **4425213.6** gal
